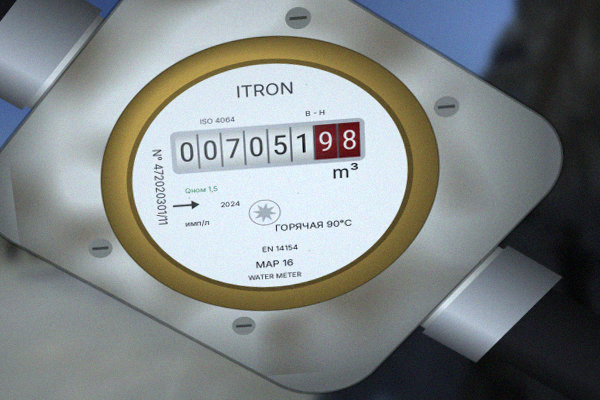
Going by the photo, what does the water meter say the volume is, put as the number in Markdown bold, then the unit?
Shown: **7051.98** m³
